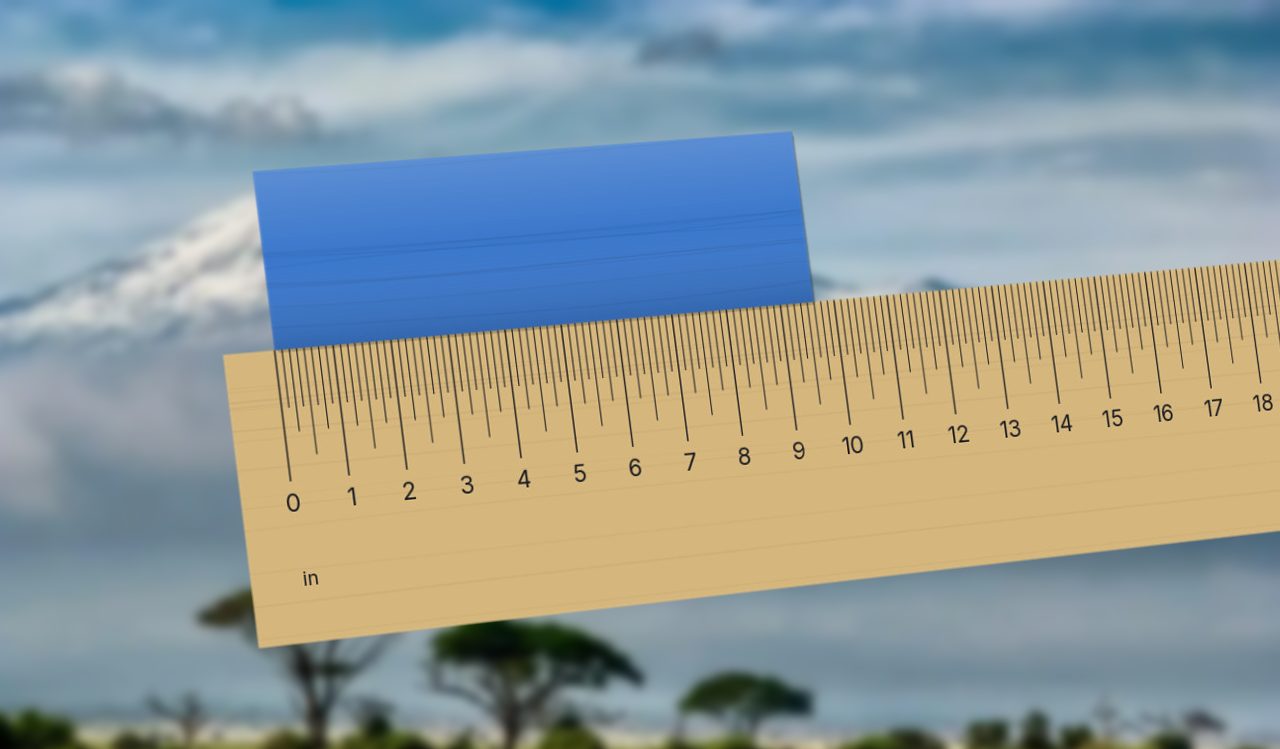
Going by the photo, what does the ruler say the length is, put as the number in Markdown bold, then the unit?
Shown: **9.625** in
